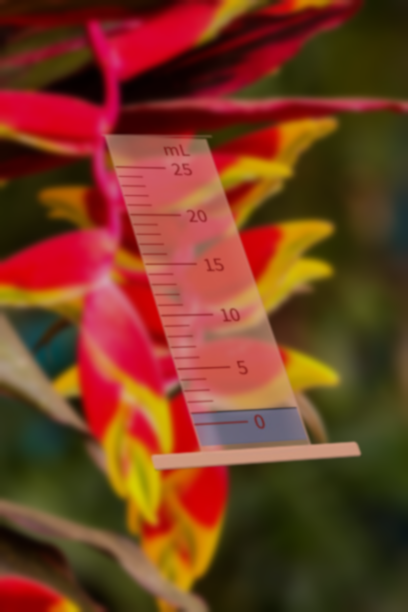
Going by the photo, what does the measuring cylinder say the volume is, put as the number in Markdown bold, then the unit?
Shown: **1** mL
